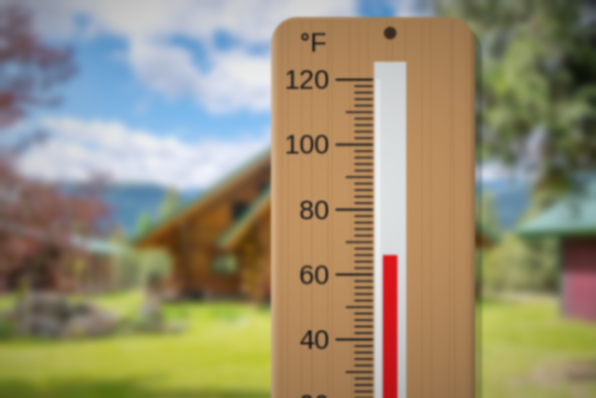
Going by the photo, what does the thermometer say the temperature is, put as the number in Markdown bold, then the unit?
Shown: **66** °F
